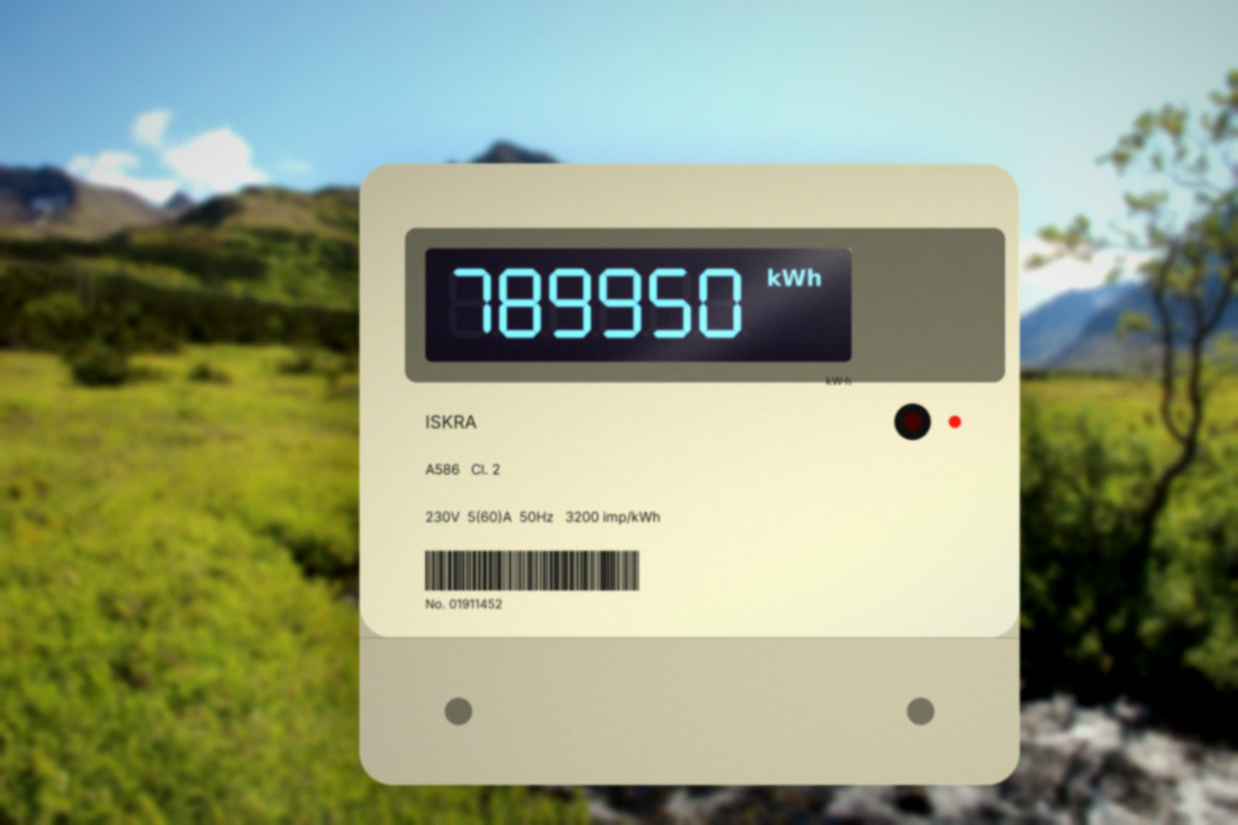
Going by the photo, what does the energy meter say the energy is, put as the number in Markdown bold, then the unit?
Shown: **789950** kWh
